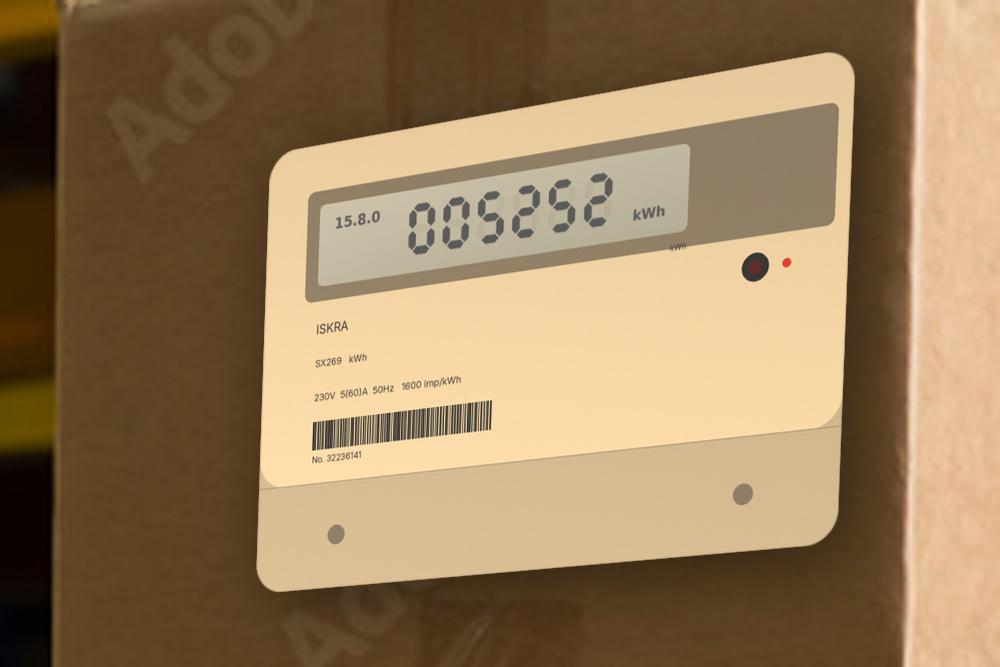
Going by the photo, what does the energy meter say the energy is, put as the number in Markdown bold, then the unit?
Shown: **5252** kWh
